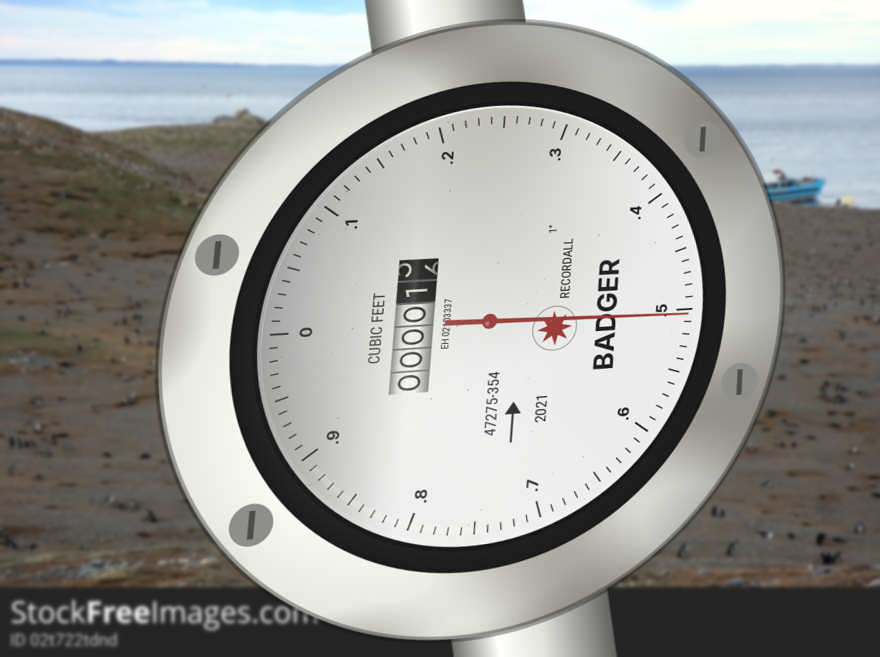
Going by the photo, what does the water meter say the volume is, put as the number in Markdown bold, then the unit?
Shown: **15.50** ft³
